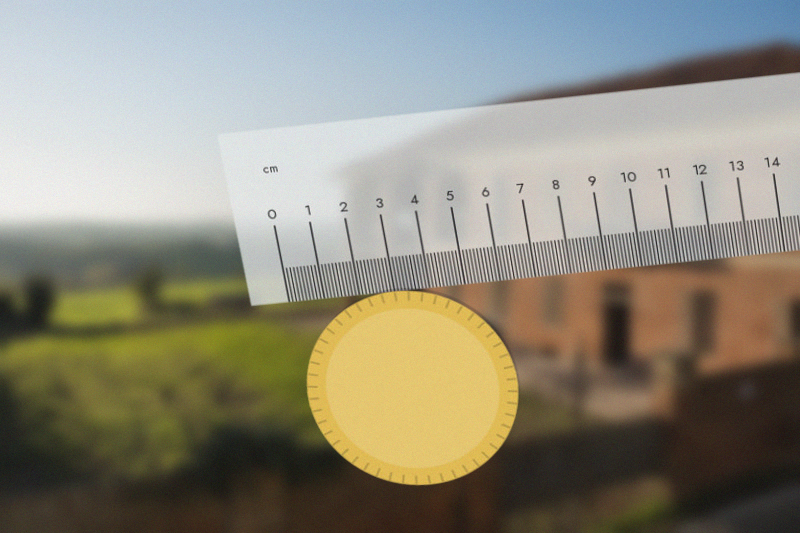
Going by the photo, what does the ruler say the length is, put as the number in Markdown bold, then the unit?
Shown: **6** cm
